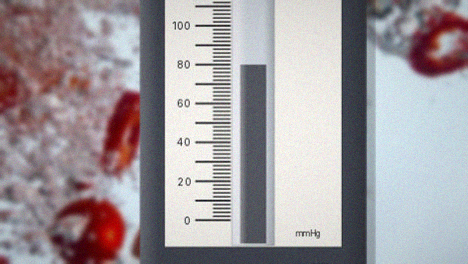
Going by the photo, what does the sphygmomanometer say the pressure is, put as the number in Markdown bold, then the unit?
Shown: **80** mmHg
